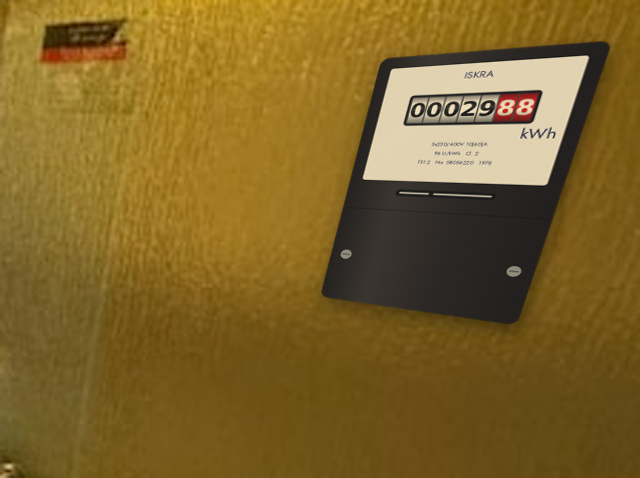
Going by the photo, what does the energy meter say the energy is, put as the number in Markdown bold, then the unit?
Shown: **29.88** kWh
